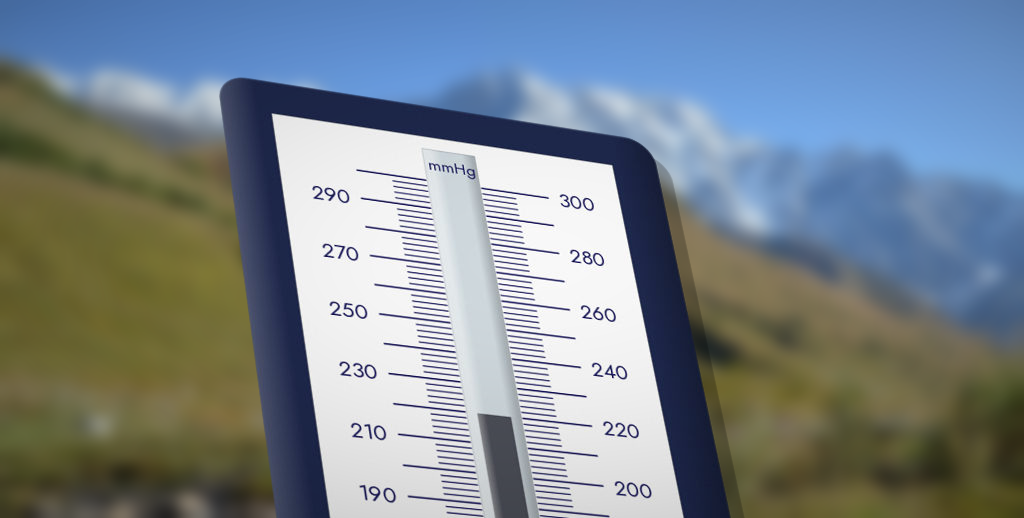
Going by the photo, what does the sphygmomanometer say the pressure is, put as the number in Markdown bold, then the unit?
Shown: **220** mmHg
